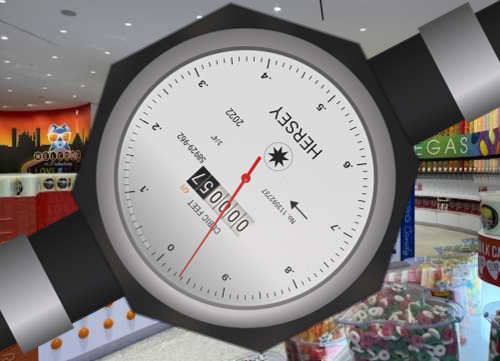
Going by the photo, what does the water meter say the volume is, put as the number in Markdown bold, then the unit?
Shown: **56.96** ft³
